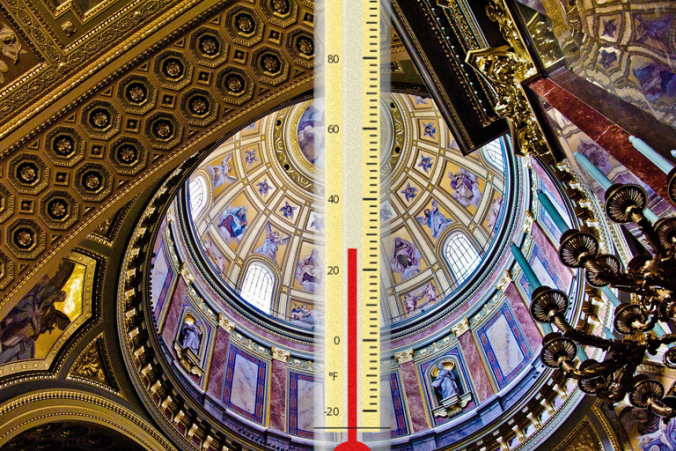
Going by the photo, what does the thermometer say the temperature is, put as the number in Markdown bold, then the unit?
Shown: **26** °F
